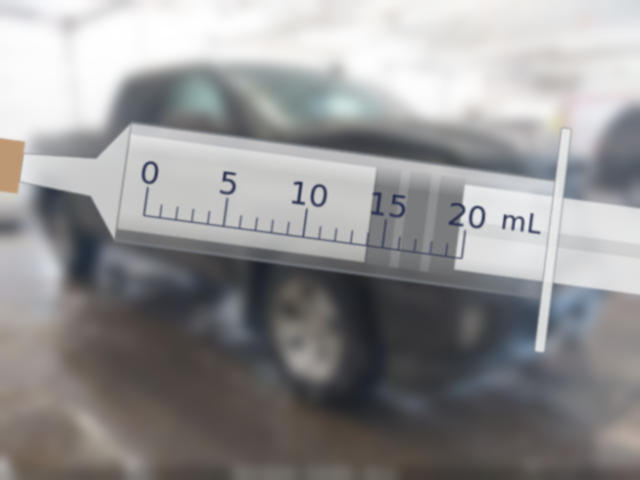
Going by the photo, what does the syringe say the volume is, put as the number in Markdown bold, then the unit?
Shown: **14** mL
